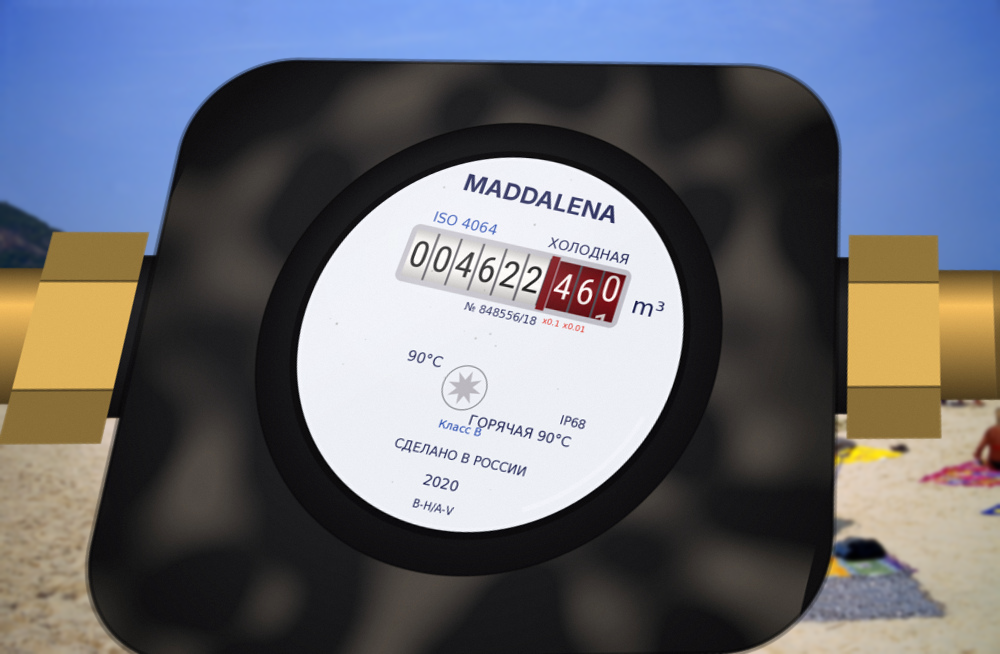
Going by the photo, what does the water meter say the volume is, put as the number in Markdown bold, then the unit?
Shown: **4622.460** m³
